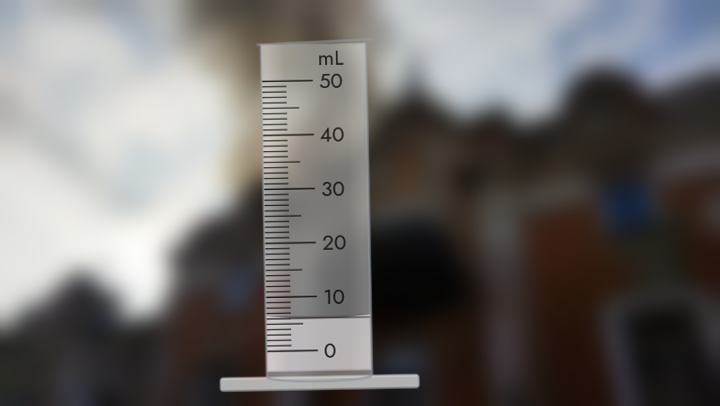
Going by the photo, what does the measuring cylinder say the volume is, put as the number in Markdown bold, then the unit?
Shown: **6** mL
